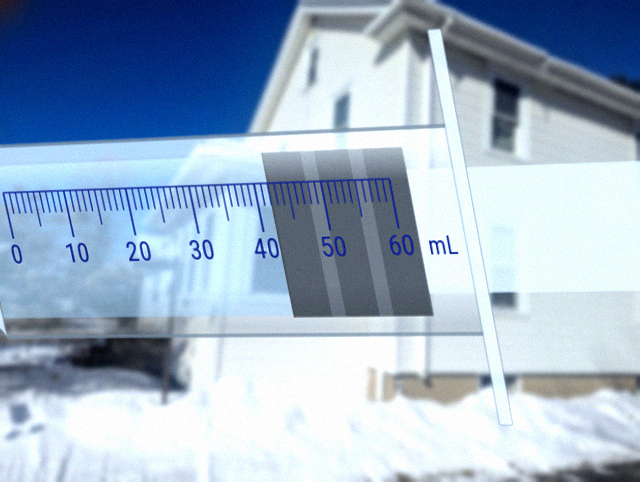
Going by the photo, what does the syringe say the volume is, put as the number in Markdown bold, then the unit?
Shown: **42** mL
